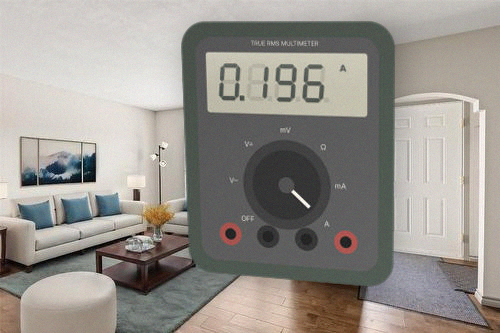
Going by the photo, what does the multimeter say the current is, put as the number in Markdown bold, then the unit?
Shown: **0.196** A
